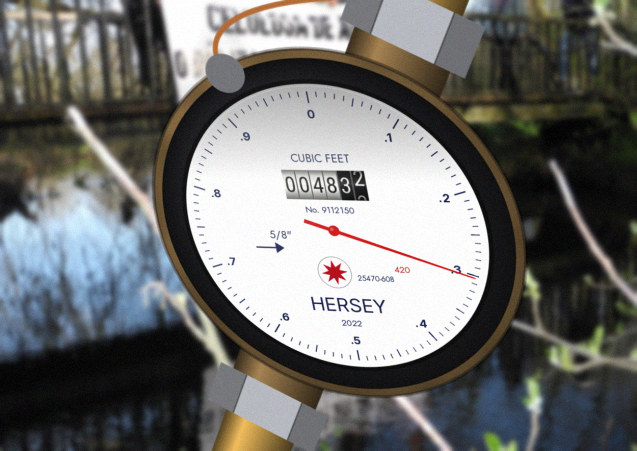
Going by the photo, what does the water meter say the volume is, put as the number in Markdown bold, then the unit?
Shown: **4832.30** ft³
